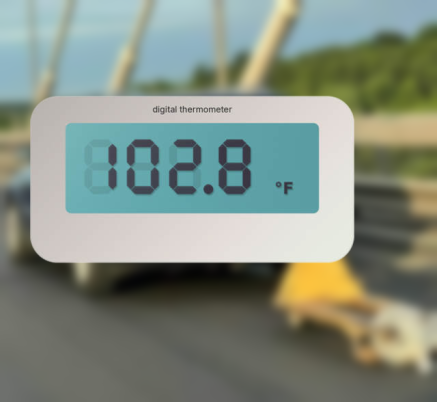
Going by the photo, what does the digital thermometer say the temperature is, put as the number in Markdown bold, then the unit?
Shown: **102.8** °F
